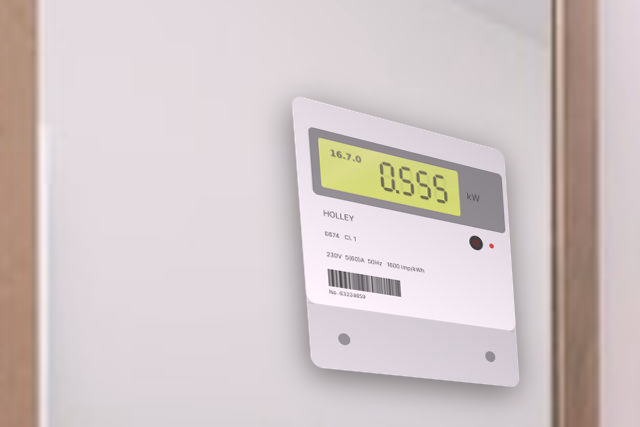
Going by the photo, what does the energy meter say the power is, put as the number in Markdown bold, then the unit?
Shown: **0.555** kW
